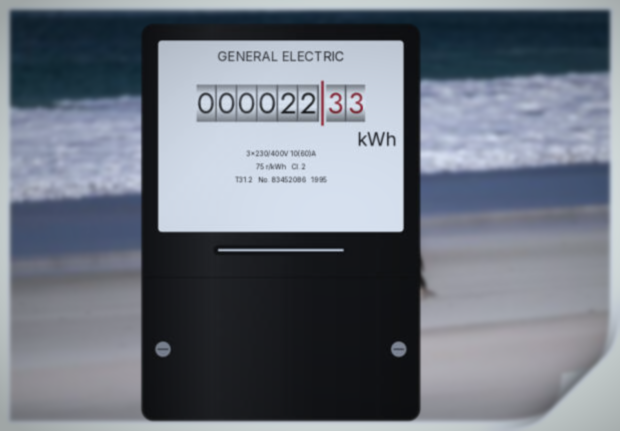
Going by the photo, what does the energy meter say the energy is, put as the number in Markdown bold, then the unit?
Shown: **22.33** kWh
